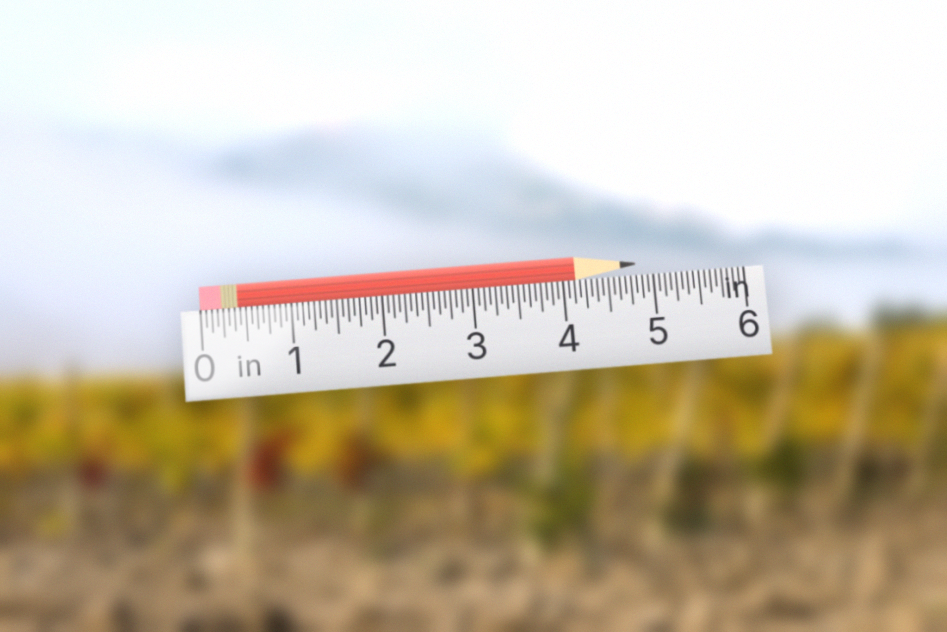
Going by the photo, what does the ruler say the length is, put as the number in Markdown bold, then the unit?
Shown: **4.8125** in
